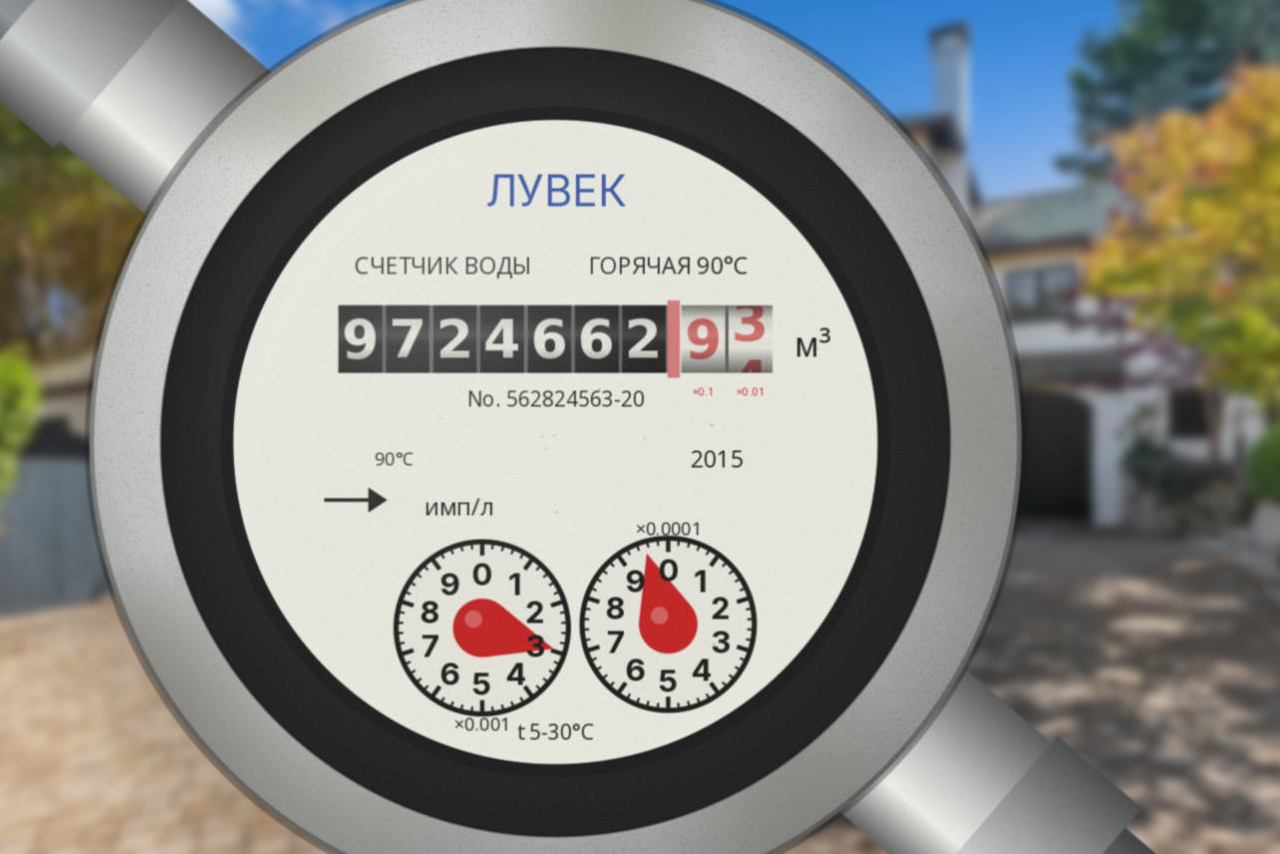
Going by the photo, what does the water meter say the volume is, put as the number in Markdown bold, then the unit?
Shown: **9724662.9329** m³
